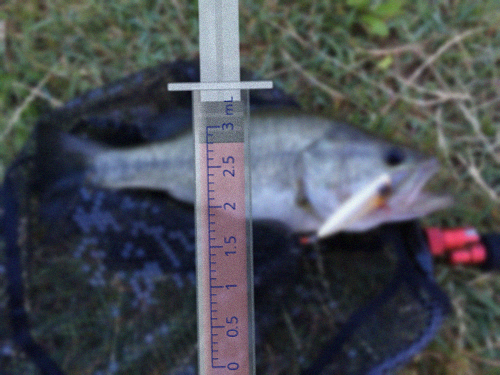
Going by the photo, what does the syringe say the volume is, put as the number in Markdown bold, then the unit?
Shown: **2.8** mL
